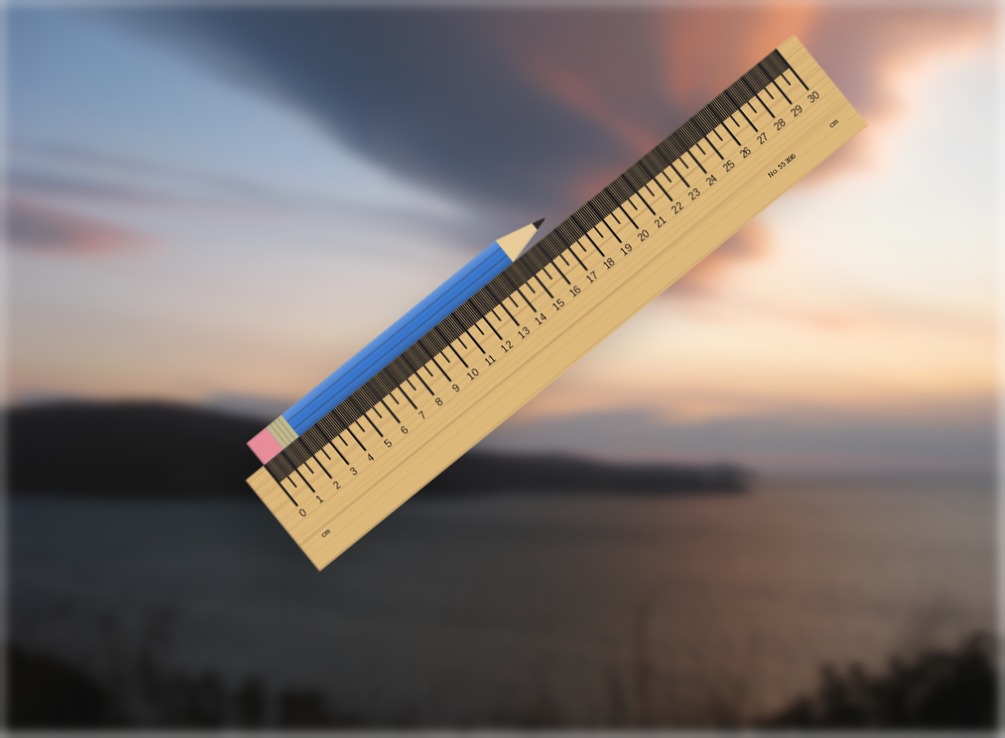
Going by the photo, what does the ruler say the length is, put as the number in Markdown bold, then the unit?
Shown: **17** cm
